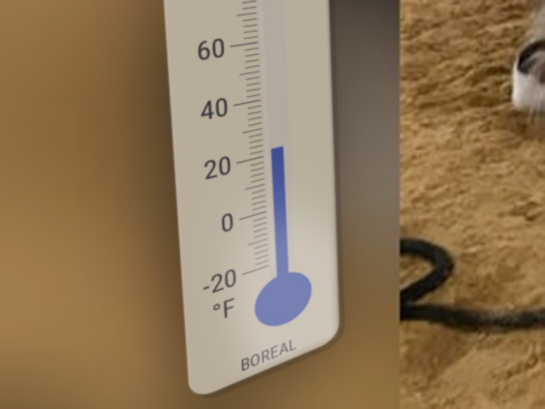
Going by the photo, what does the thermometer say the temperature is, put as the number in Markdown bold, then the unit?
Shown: **22** °F
